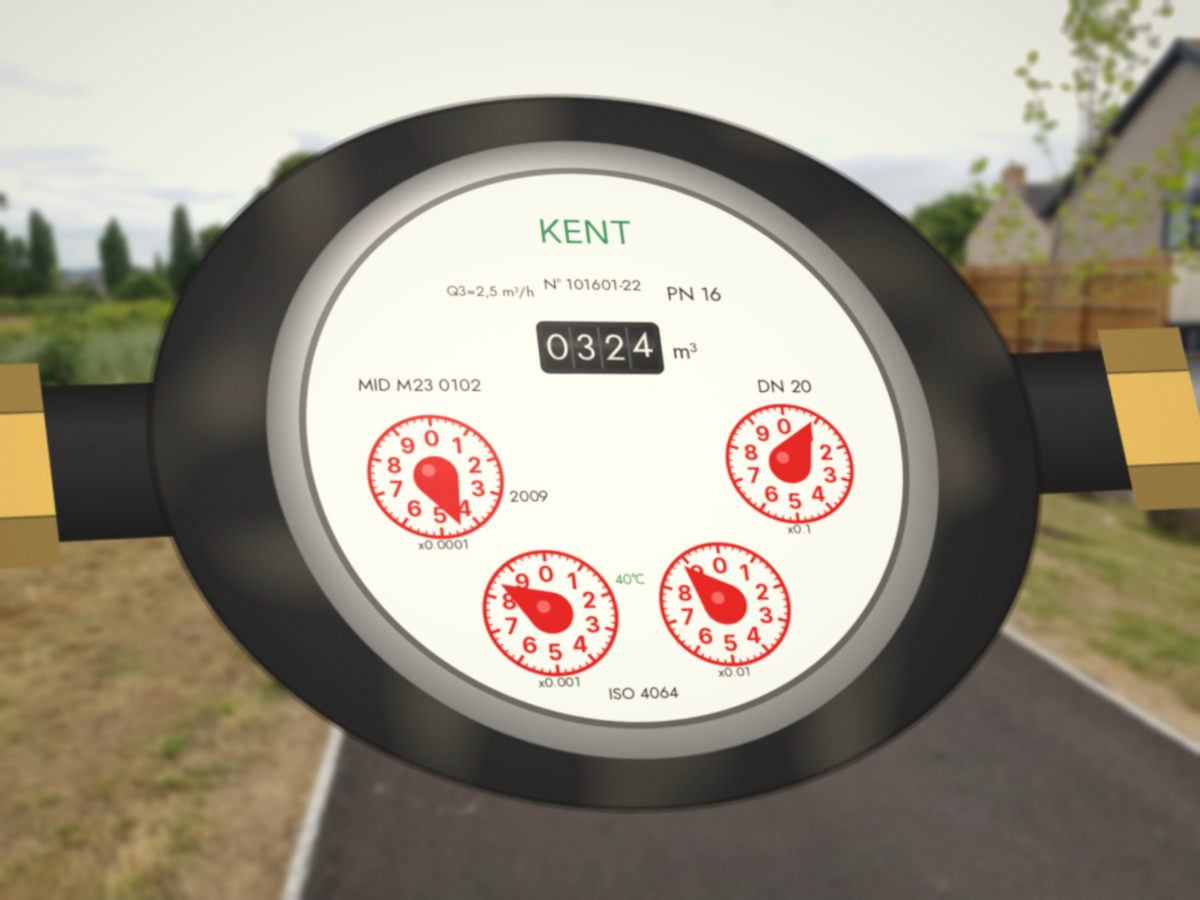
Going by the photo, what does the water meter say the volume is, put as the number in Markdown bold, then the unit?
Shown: **324.0884** m³
